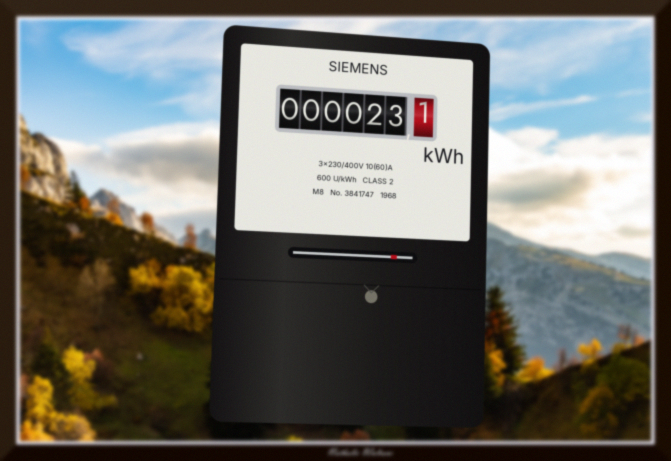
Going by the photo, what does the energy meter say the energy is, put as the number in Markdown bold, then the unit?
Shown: **23.1** kWh
